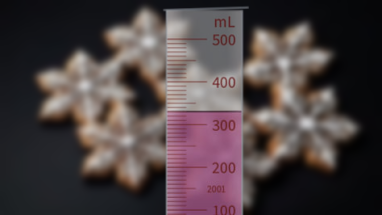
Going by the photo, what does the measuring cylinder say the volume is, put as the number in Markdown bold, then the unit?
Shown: **330** mL
